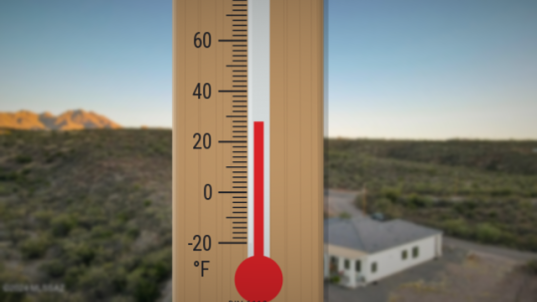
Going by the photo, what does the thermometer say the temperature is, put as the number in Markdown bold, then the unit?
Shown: **28** °F
